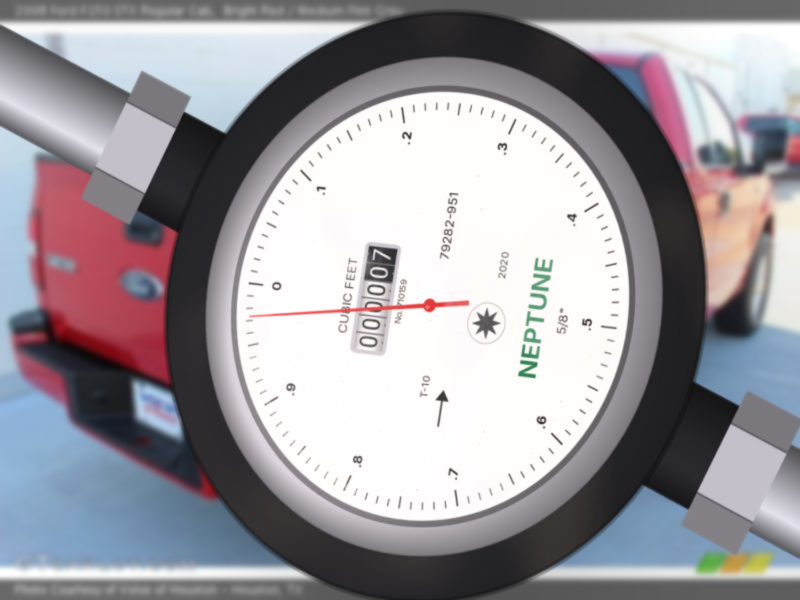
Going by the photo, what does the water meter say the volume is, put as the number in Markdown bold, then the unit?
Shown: **6.97** ft³
